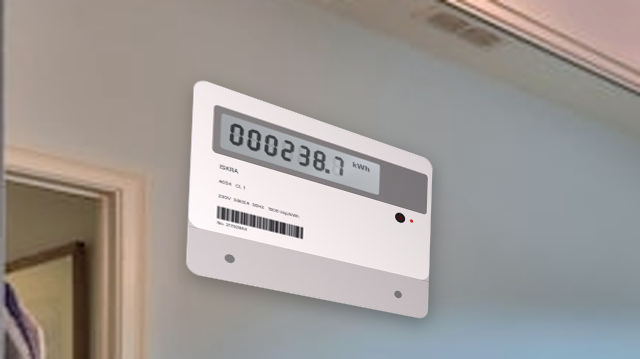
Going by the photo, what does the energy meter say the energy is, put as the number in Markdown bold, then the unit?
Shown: **238.7** kWh
